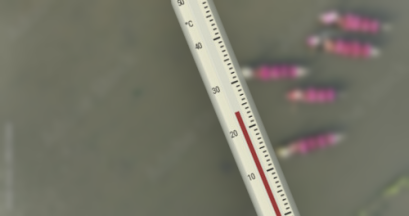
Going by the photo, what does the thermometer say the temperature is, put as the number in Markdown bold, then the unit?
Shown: **24** °C
